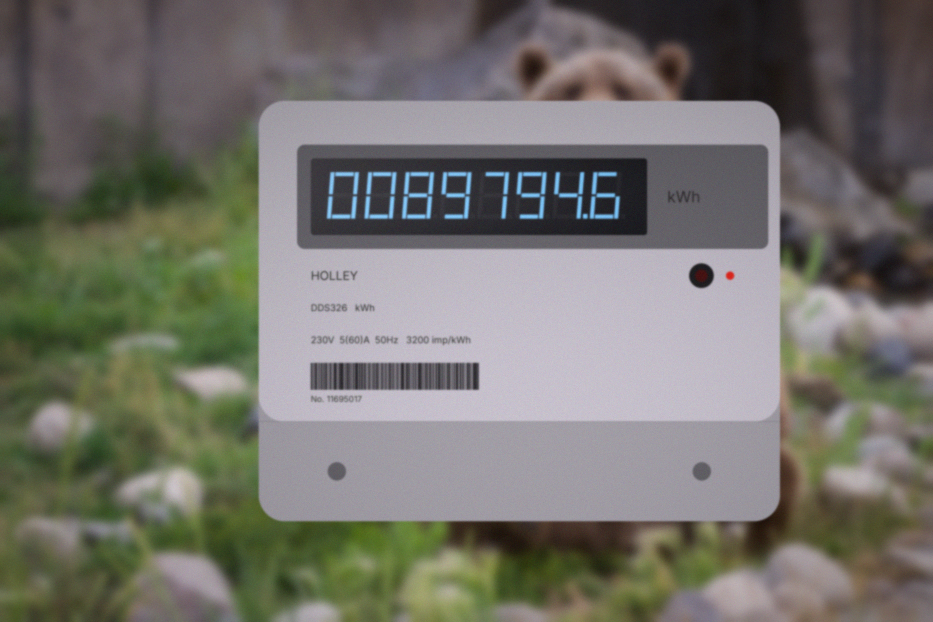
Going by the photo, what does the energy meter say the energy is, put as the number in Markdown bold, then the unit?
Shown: **89794.6** kWh
